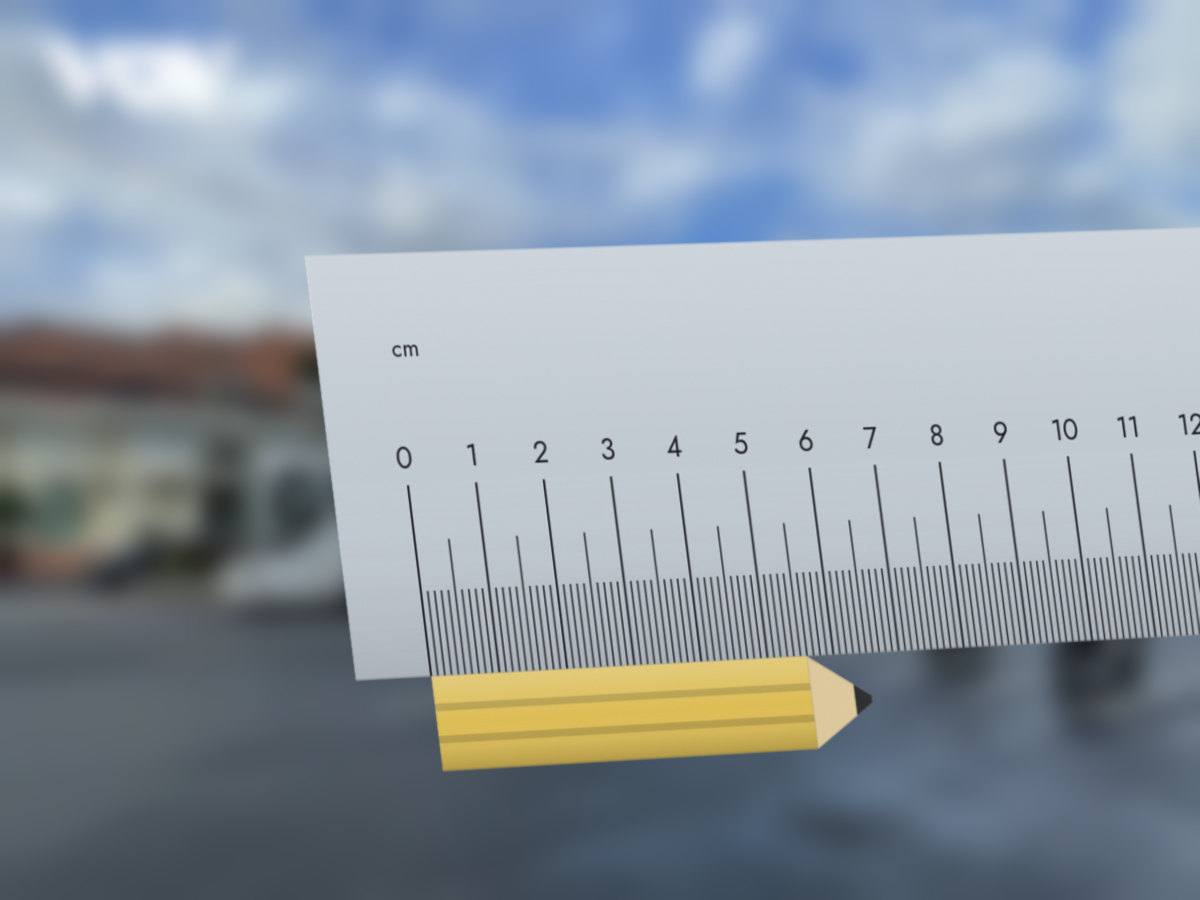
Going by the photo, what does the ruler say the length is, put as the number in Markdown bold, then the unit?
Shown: **6.5** cm
